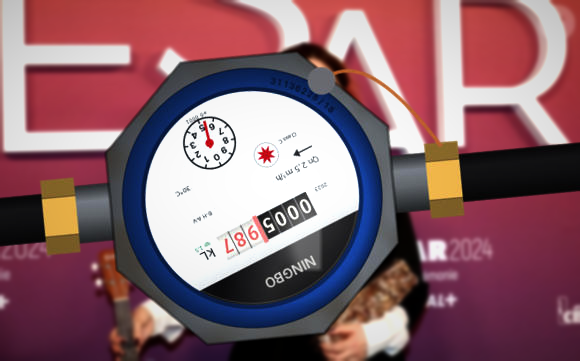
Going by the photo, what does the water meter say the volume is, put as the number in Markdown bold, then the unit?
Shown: **5.9875** kL
